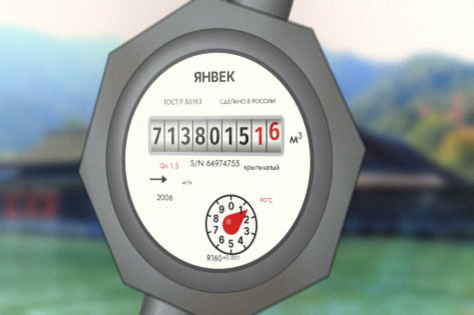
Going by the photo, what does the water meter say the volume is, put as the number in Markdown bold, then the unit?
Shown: **7138015.161** m³
